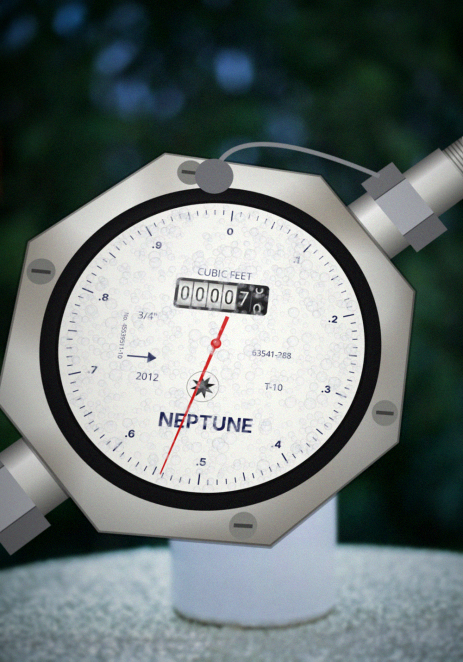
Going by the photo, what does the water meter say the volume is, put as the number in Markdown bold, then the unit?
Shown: **78.54** ft³
